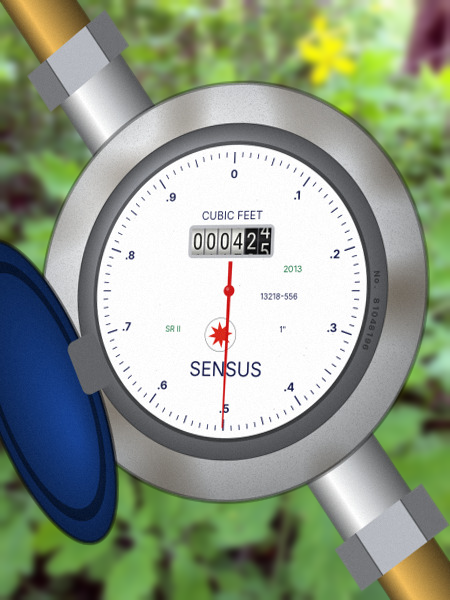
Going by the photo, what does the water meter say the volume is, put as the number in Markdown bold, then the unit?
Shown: **424.50** ft³
